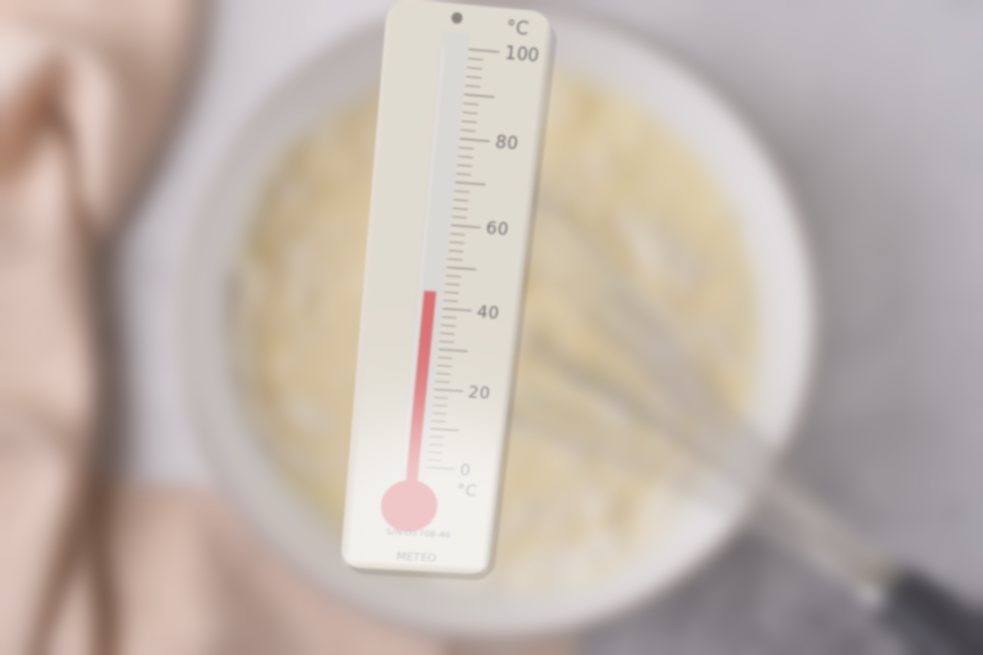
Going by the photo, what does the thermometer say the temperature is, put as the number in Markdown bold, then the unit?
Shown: **44** °C
